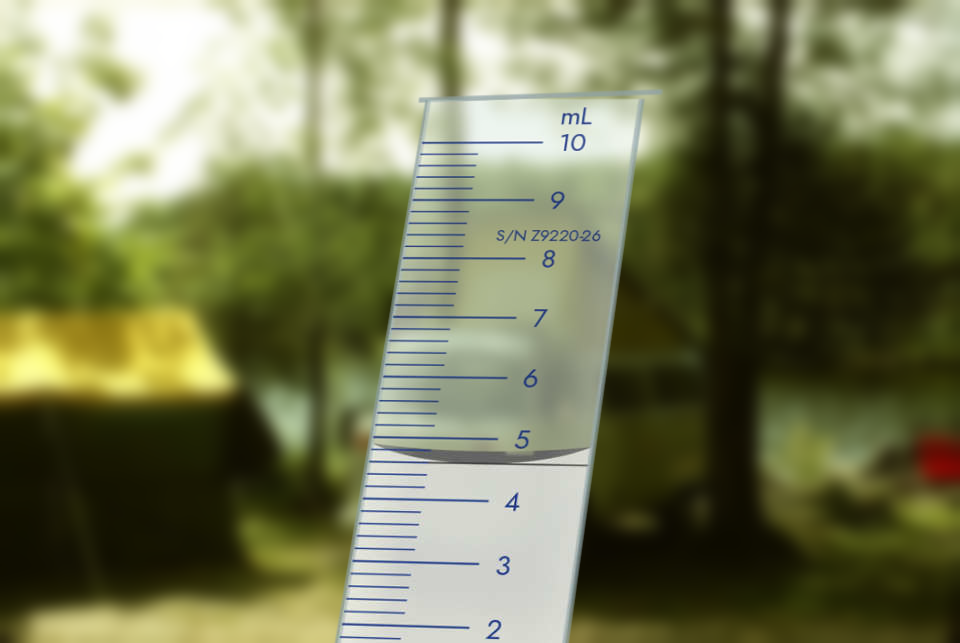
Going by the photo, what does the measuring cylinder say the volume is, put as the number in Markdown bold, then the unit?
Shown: **4.6** mL
